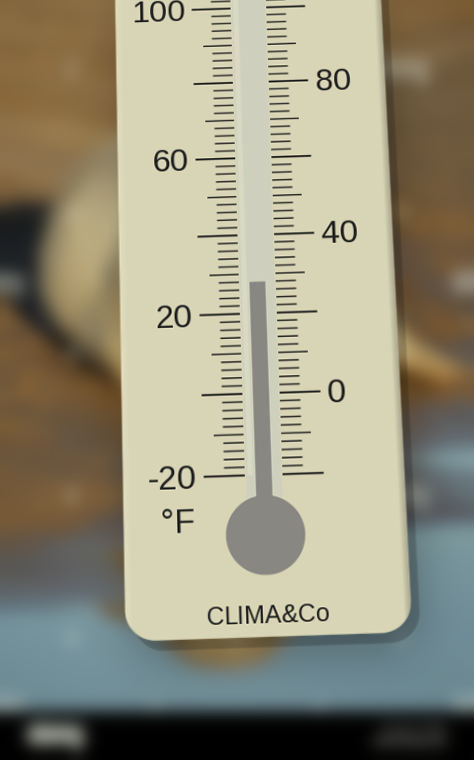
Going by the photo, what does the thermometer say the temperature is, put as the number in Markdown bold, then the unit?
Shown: **28** °F
